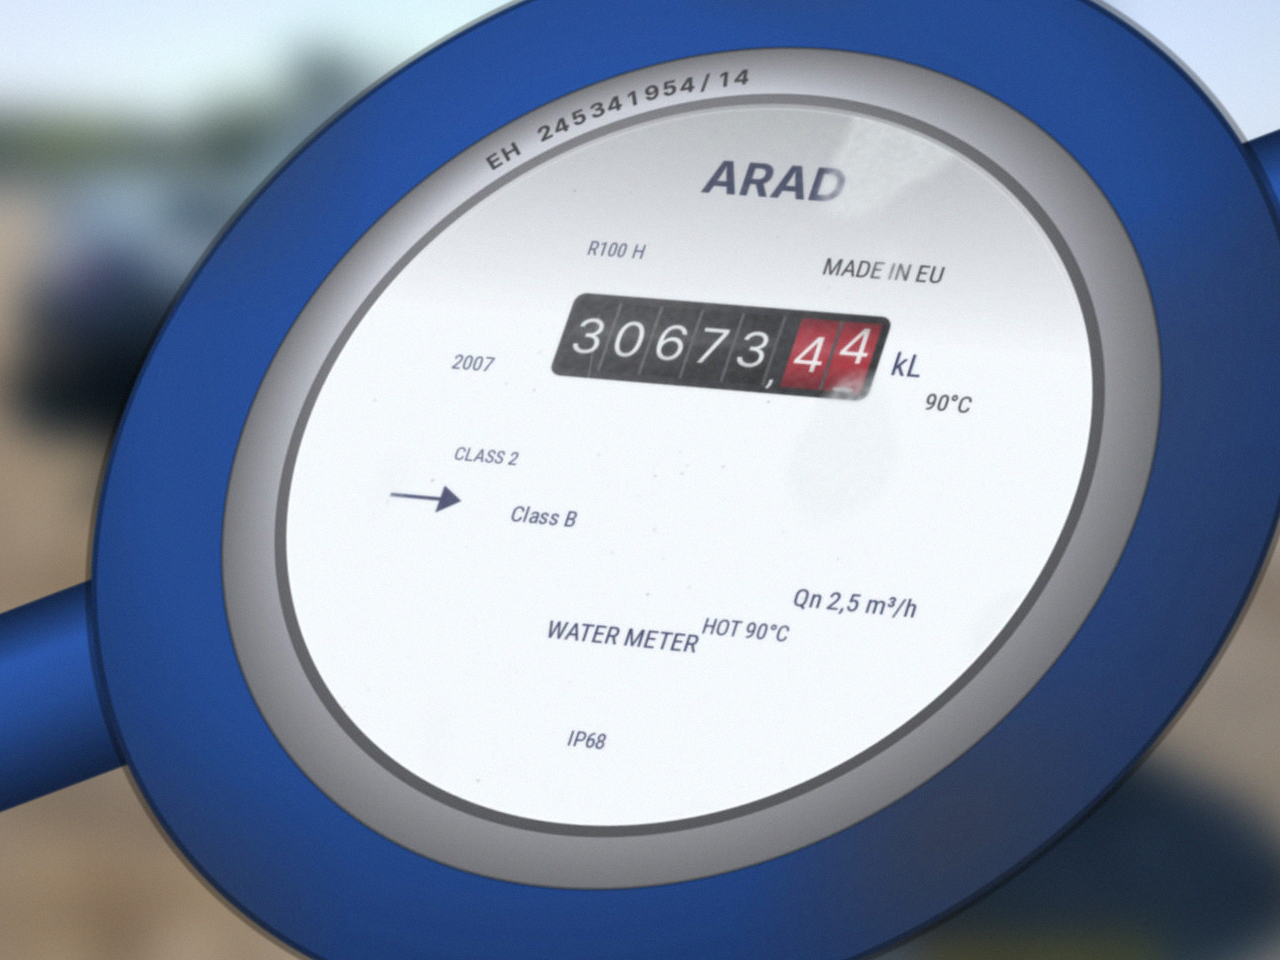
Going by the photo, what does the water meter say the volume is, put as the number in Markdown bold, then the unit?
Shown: **30673.44** kL
